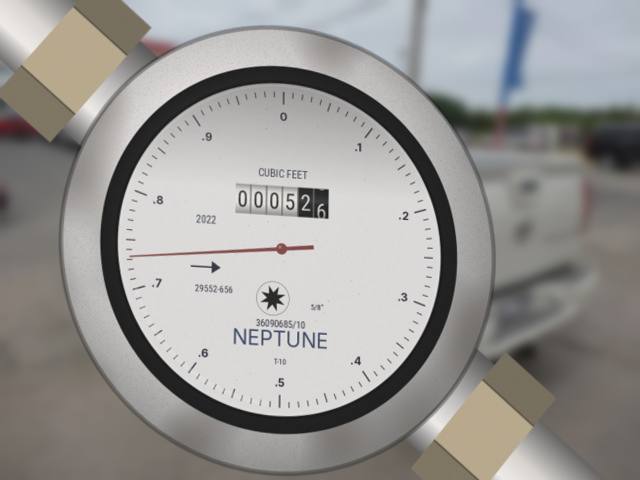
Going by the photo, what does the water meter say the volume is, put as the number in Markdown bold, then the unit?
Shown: **525.73** ft³
